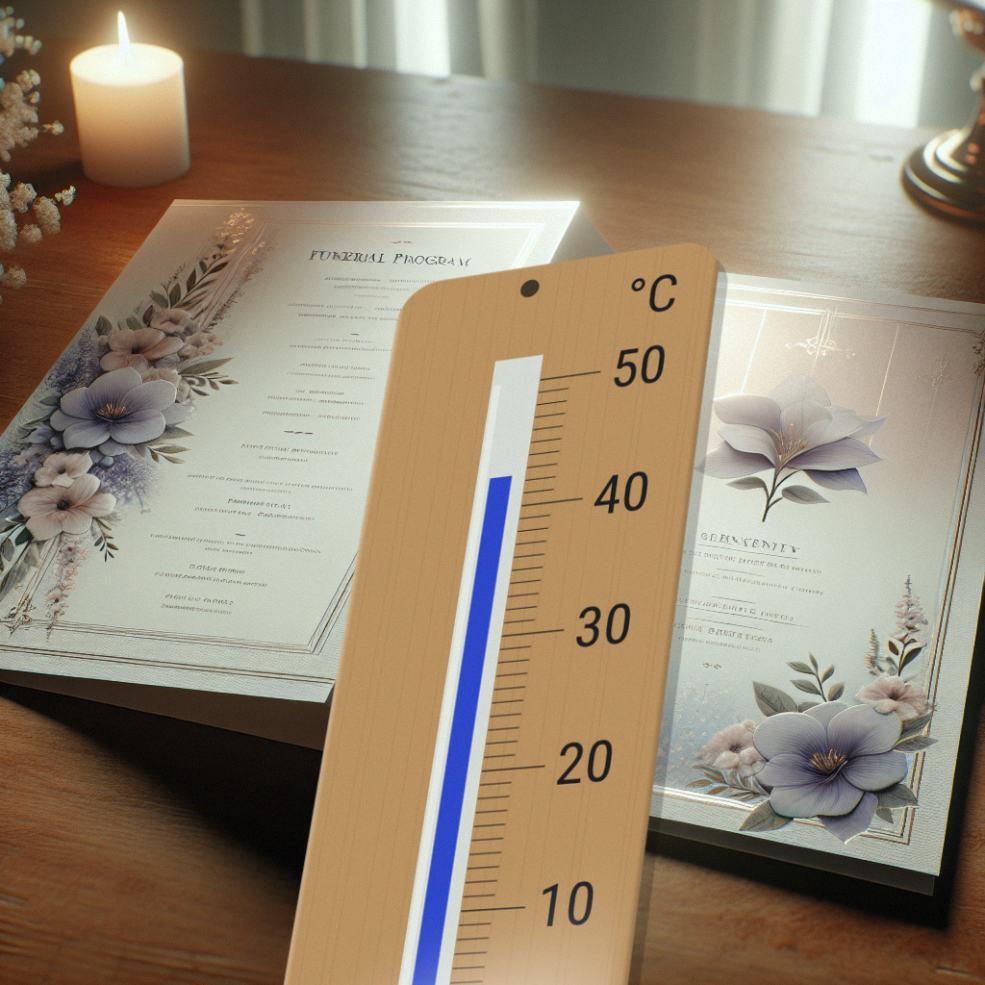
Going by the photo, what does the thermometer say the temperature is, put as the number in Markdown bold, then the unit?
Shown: **42.5** °C
